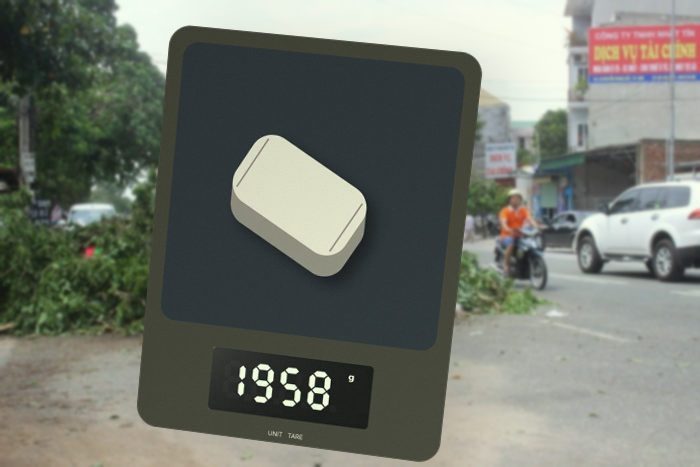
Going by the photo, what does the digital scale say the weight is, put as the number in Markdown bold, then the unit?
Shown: **1958** g
